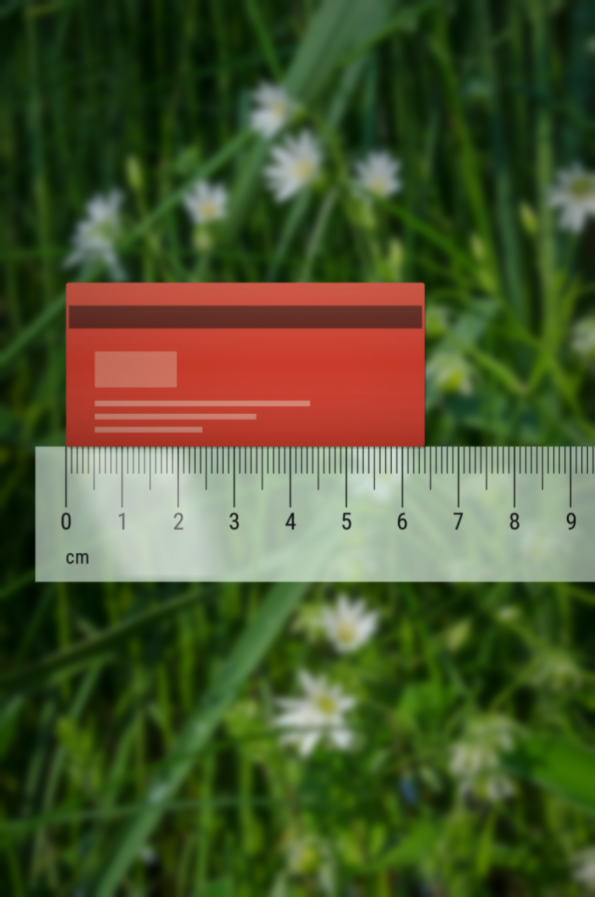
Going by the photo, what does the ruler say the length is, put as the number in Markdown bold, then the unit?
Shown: **6.4** cm
